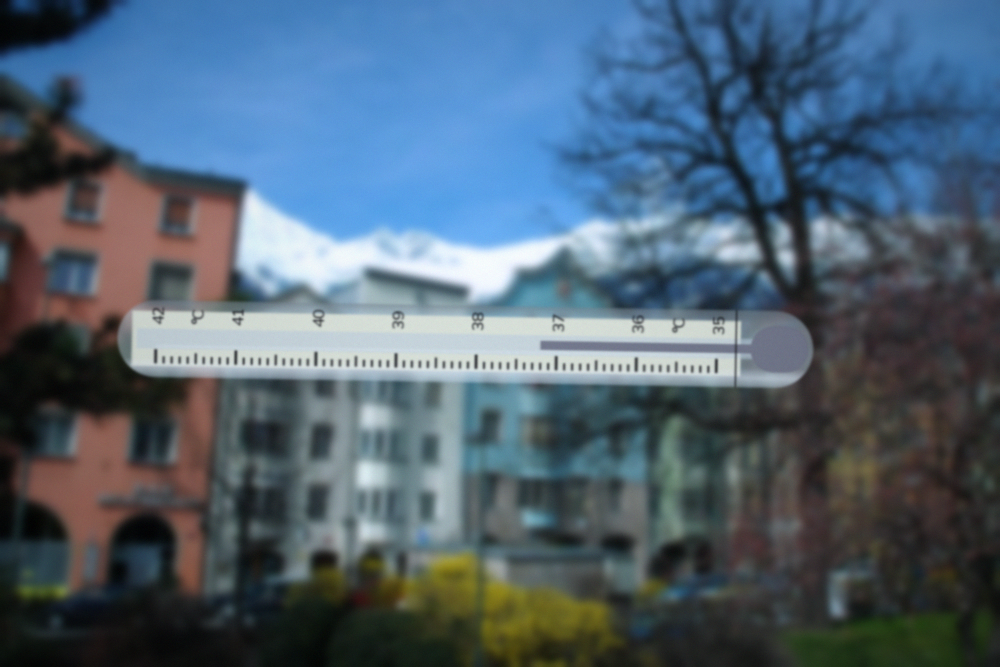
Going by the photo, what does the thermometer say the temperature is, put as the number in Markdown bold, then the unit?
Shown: **37.2** °C
